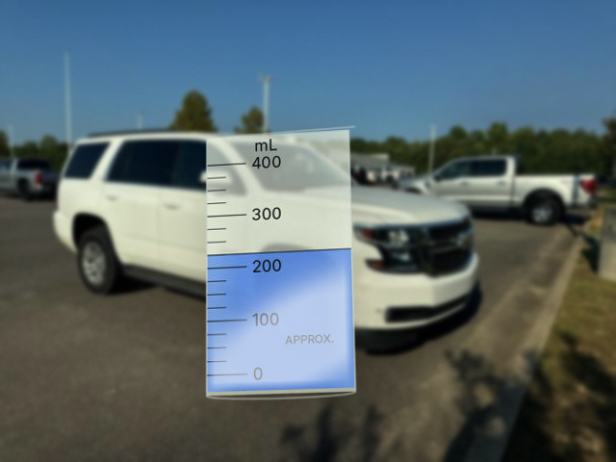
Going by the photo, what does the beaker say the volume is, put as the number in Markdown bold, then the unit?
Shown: **225** mL
